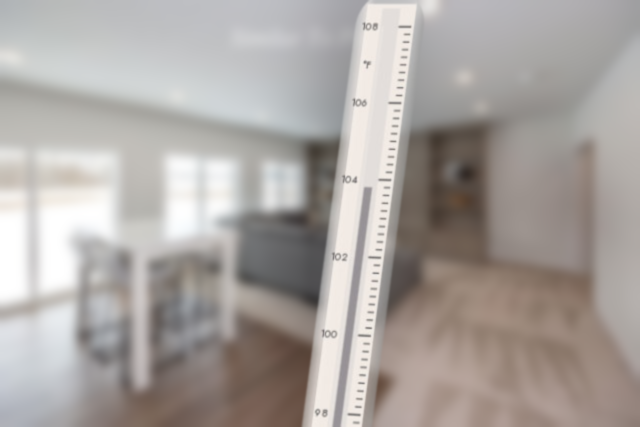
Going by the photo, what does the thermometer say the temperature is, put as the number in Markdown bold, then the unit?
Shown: **103.8** °F
